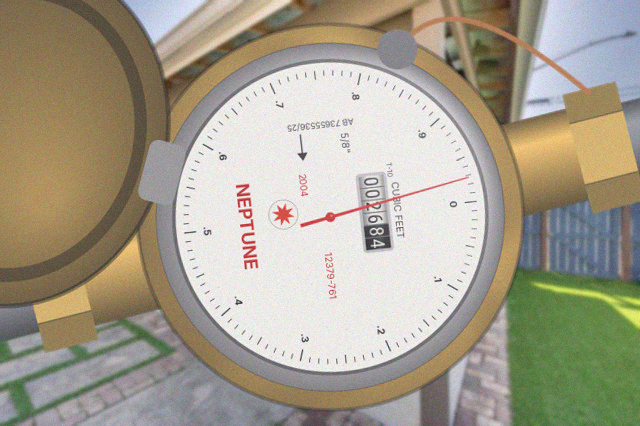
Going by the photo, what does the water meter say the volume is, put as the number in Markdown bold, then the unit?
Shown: **2683.97** ft³
